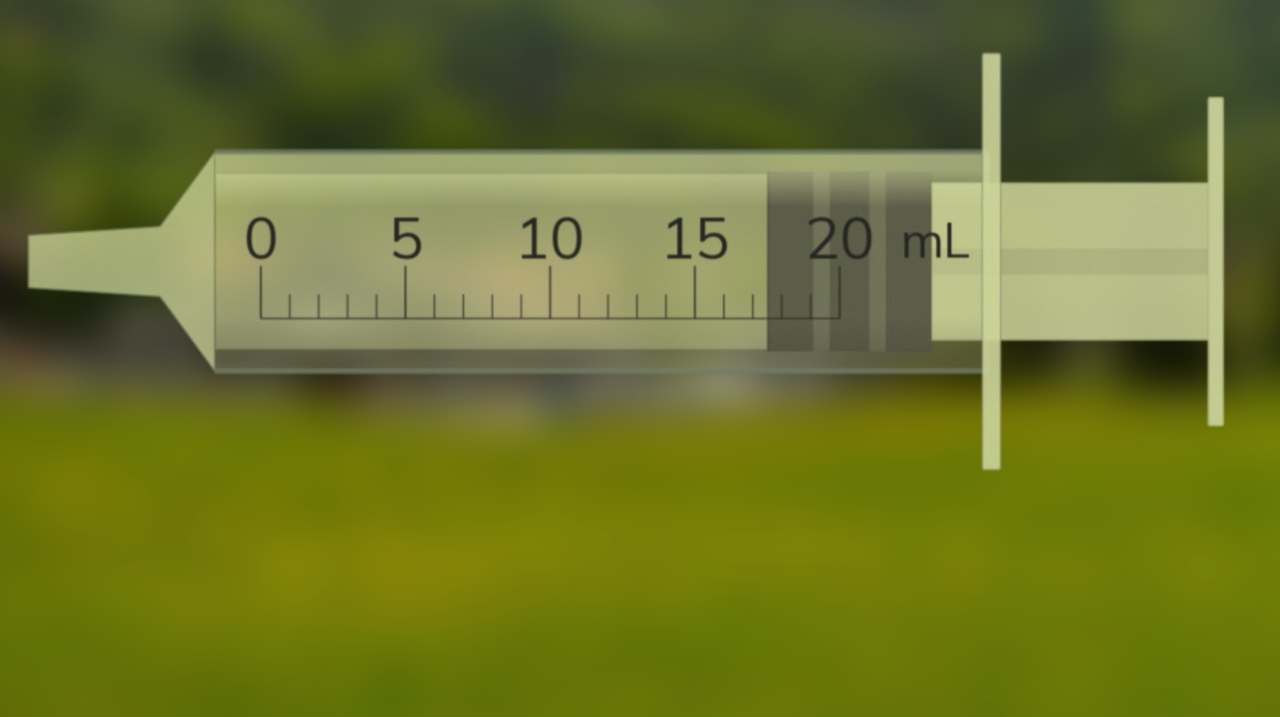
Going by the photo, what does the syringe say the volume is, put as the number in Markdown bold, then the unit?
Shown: **17.5** mL
